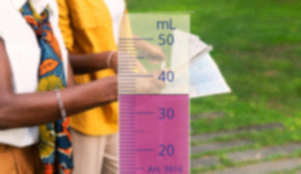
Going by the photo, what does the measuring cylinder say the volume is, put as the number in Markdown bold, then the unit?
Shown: **35** mL
